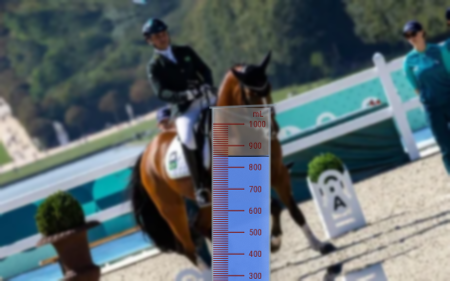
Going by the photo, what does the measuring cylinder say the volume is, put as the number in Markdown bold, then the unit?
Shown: **850** mL
